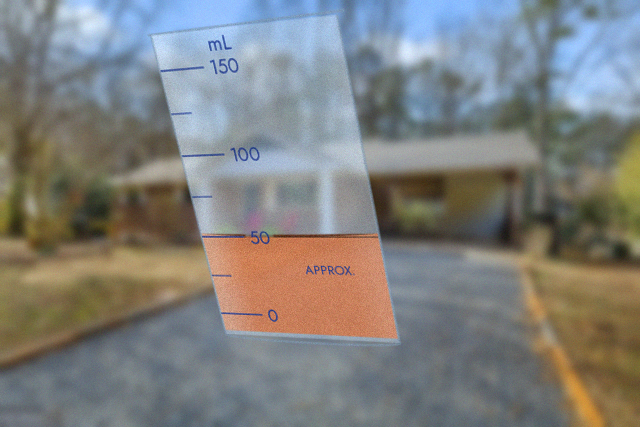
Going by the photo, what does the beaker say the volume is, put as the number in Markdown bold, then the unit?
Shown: **50** mL
